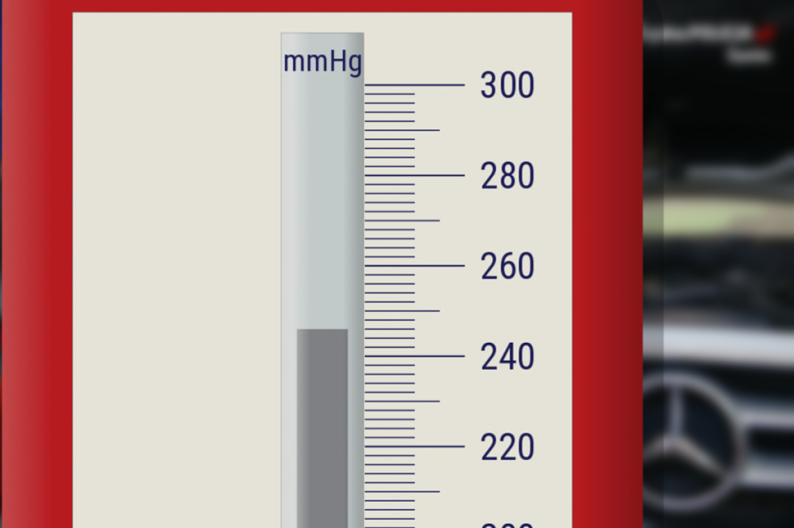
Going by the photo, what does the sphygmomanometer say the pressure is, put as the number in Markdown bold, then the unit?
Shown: **246** mmHg
